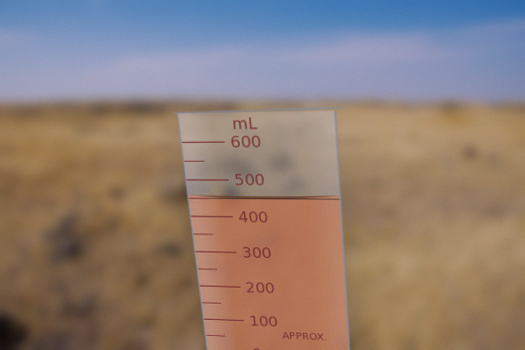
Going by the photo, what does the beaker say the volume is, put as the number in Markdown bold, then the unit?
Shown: **450** mL
